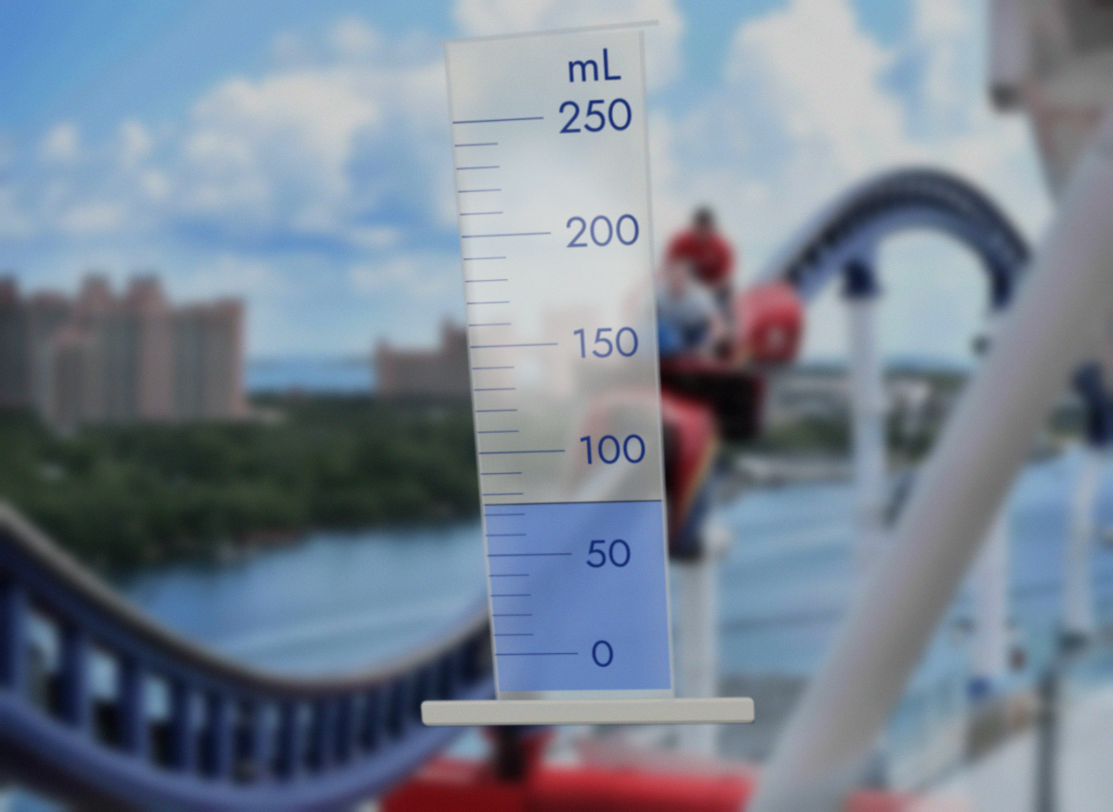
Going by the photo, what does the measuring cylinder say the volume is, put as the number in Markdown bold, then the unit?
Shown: **75** mL
